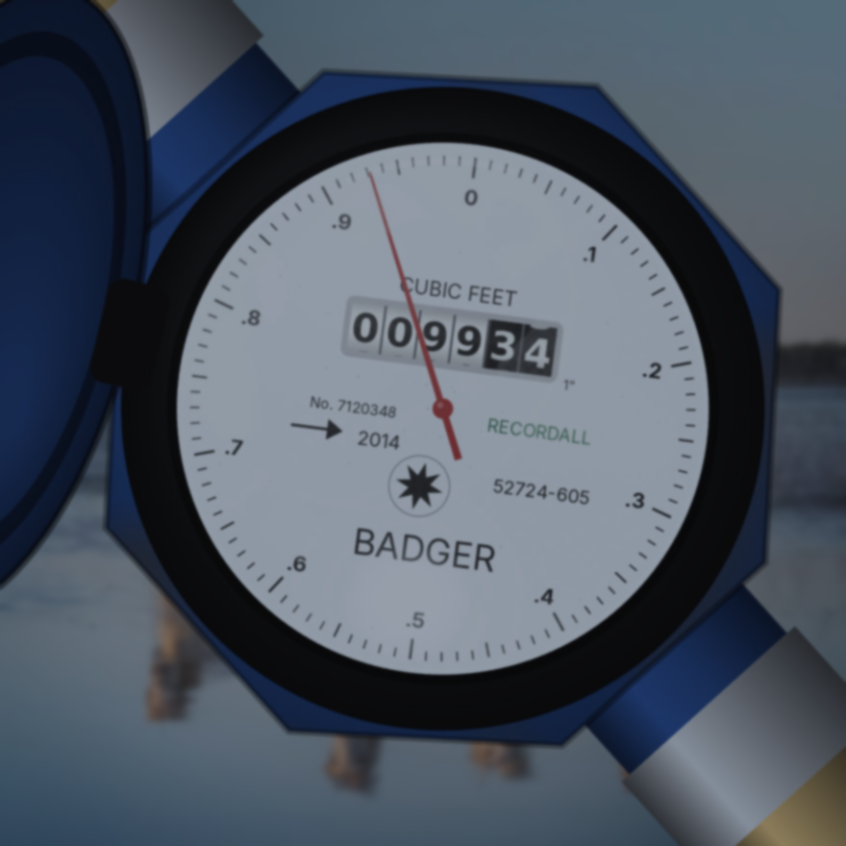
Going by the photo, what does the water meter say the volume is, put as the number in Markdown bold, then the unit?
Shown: **9933.93** ft³
